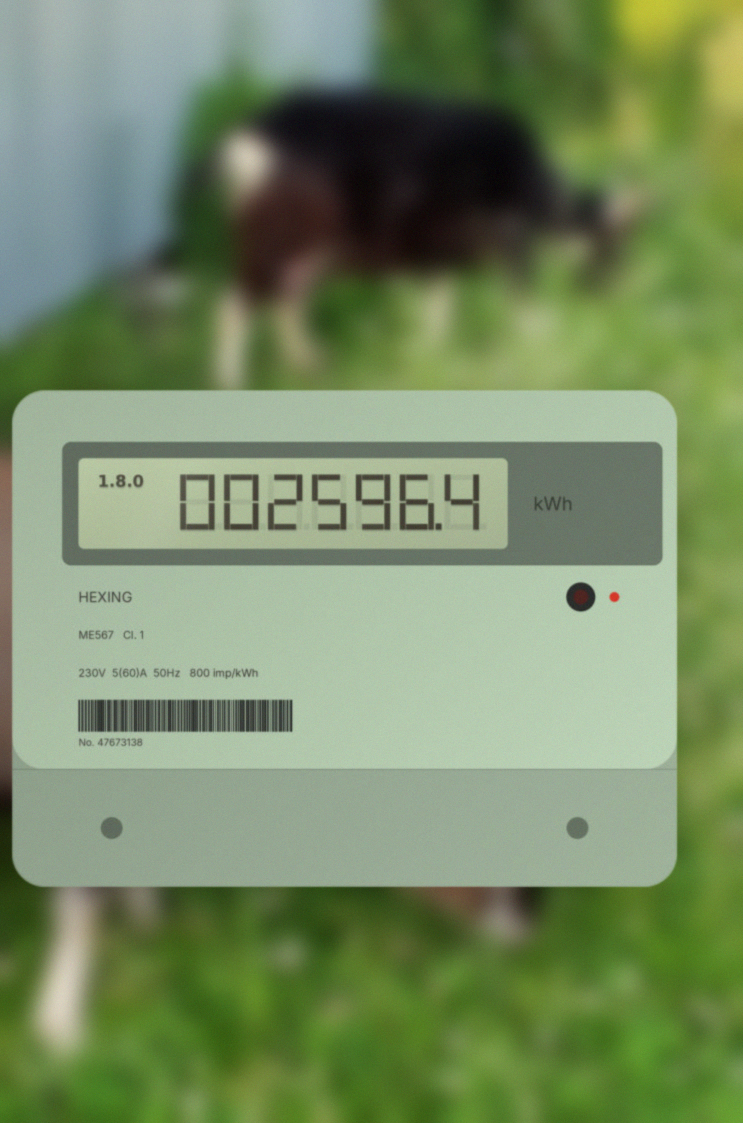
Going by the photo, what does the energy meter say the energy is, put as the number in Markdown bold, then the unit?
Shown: **2596.4** kWh
